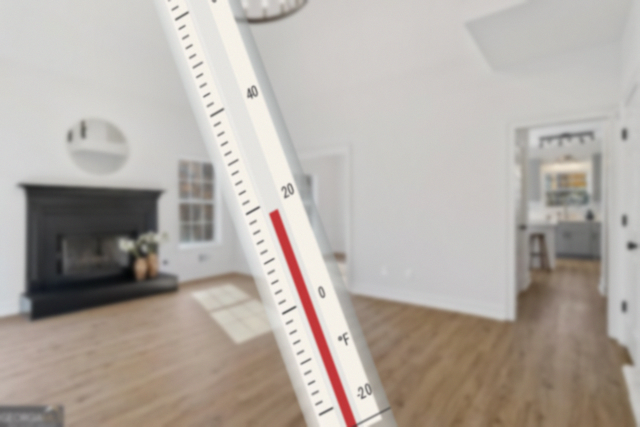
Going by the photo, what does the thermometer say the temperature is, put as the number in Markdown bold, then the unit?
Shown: **18** °F
